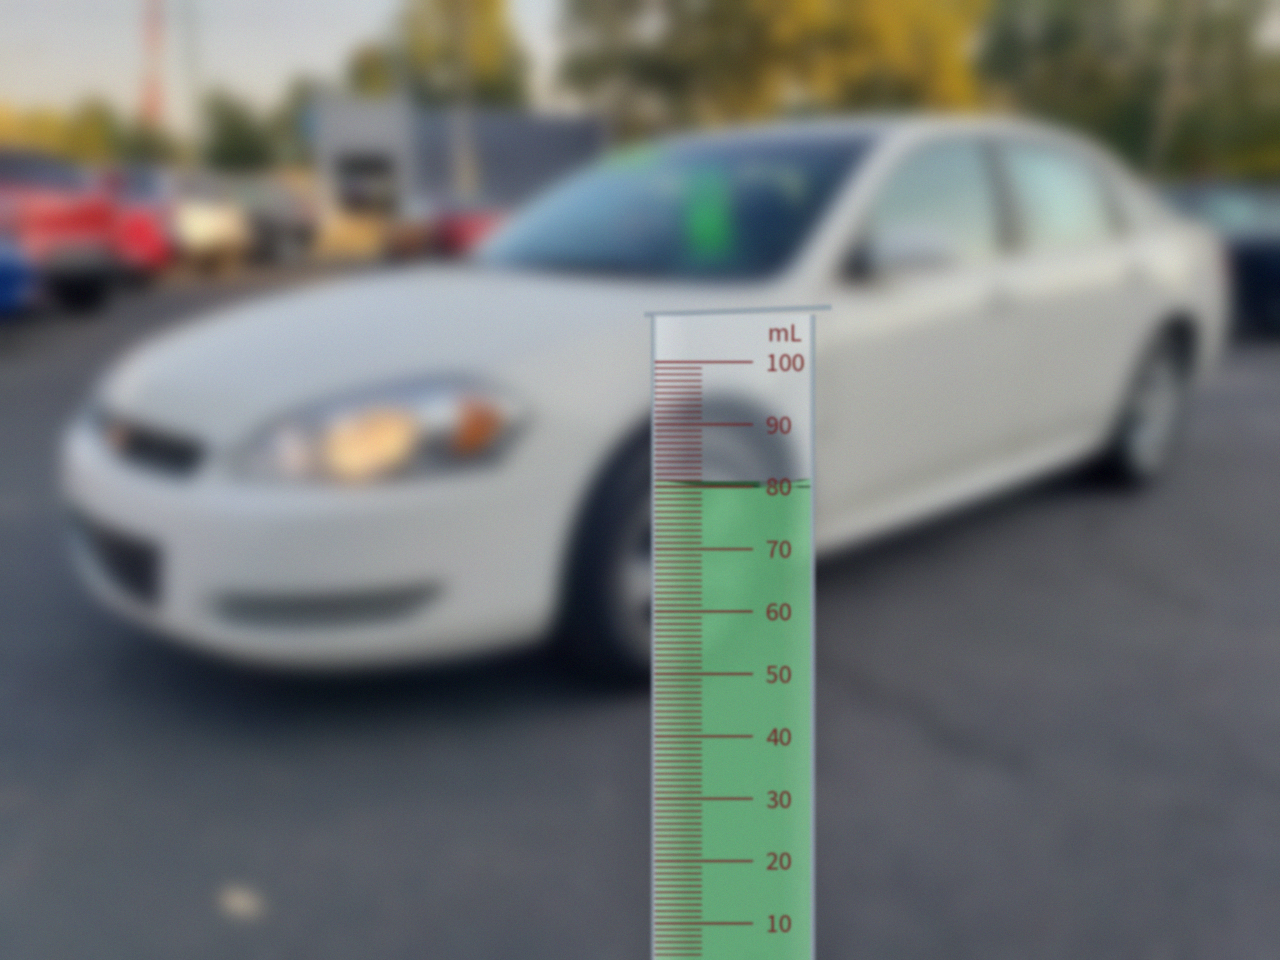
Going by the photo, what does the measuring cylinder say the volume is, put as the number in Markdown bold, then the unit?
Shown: **80** mL
